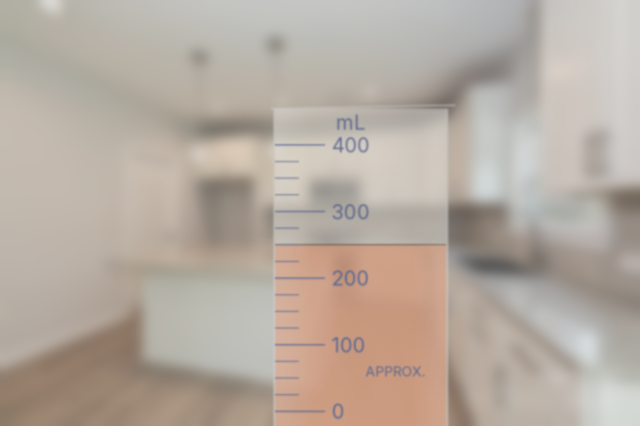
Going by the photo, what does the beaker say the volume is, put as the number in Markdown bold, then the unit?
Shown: **250** mL
